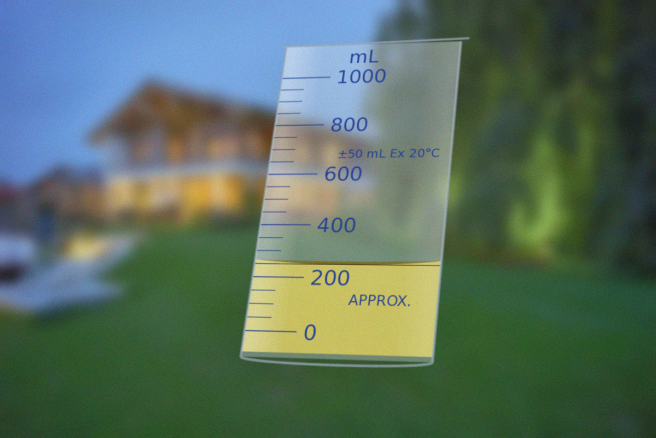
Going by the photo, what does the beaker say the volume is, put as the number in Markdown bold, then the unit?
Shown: **250** mL
